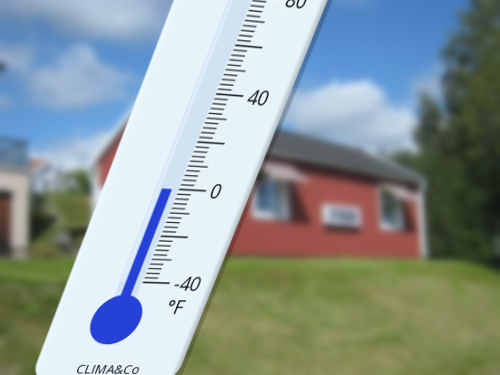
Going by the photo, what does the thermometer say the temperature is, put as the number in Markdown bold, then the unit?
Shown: **0** °F
